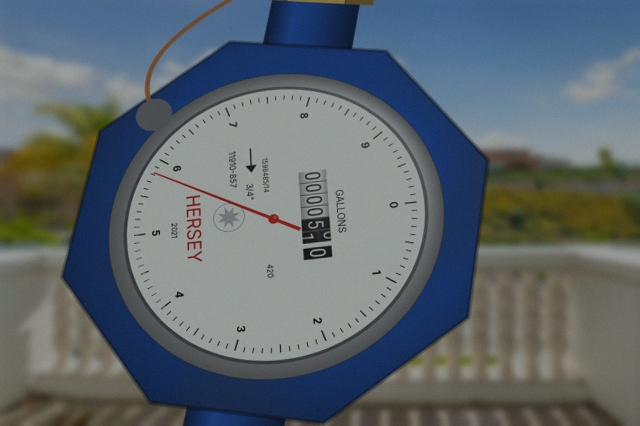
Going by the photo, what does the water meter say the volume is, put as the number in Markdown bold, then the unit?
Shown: **505.8** gal
